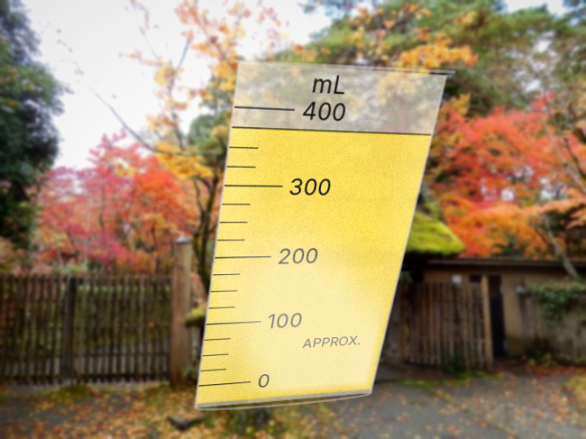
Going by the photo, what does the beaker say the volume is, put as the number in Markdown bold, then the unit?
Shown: **375** mL
